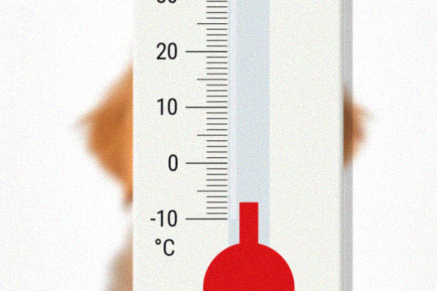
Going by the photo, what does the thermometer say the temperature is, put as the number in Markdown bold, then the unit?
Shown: **-7** °C
